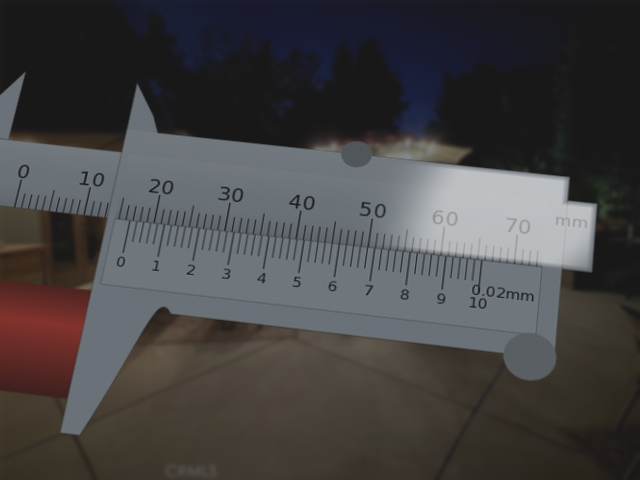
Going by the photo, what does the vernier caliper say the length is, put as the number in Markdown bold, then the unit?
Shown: **16.6** mm
